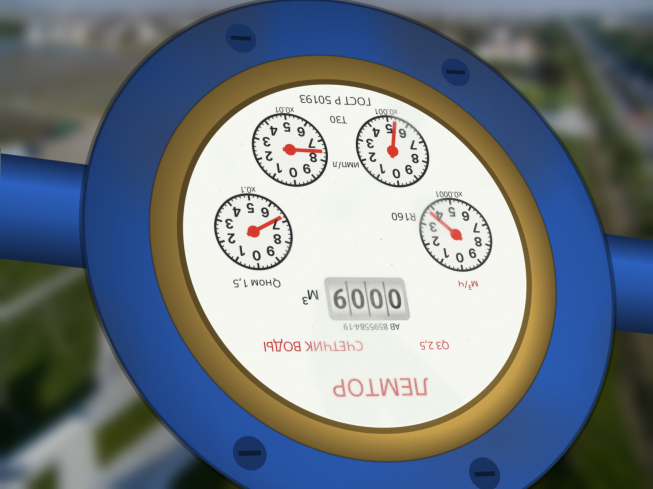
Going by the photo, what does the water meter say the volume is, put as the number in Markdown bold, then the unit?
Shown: **9.6753** m³
